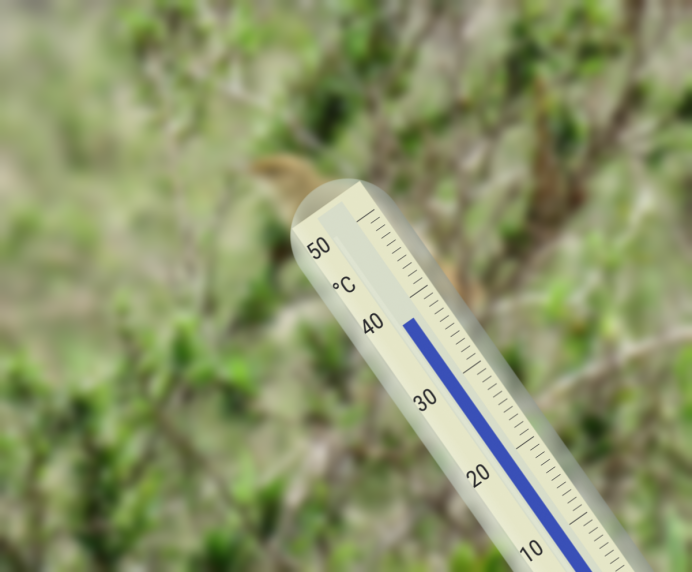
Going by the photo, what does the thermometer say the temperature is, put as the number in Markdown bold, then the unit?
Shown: **38** °C
